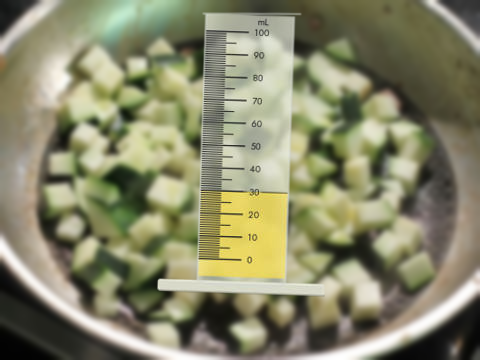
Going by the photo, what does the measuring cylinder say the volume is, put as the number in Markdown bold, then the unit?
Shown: **30** mL
